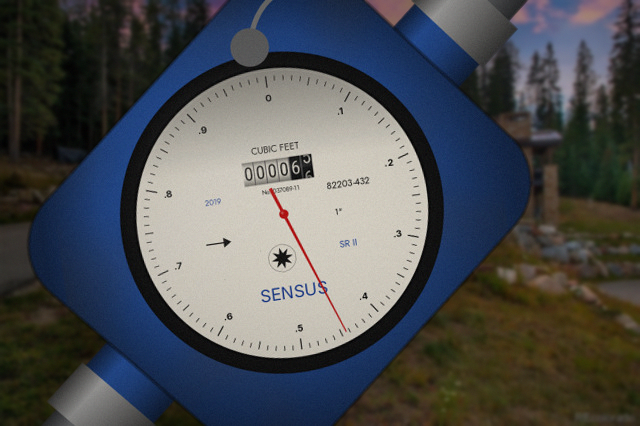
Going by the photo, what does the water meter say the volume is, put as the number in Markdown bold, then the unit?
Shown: **65.44** ft³
